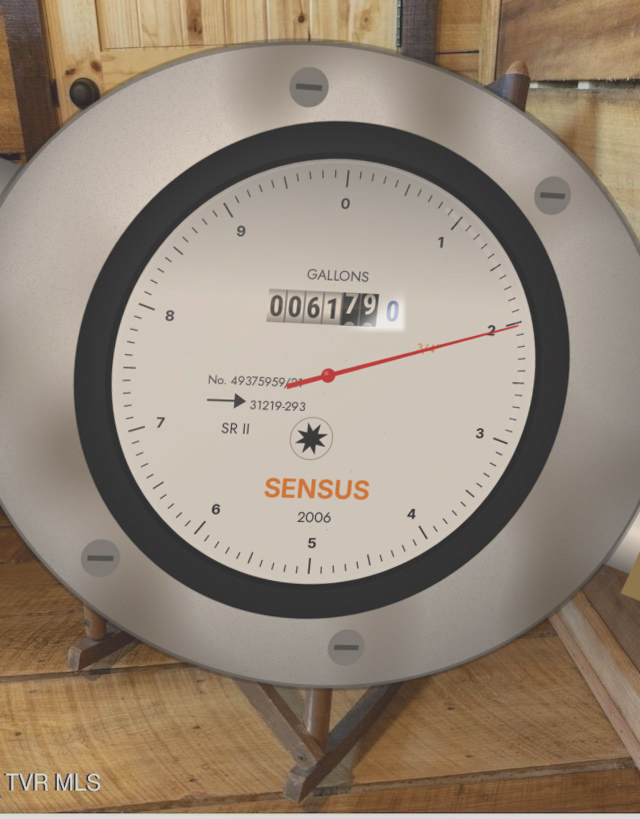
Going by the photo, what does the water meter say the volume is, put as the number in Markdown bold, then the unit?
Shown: **61792.0** gal
